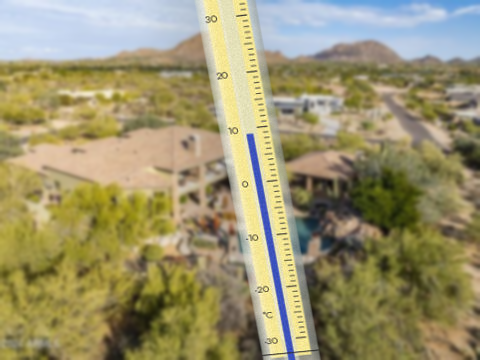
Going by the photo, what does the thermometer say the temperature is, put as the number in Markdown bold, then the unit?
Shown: **9** °C
